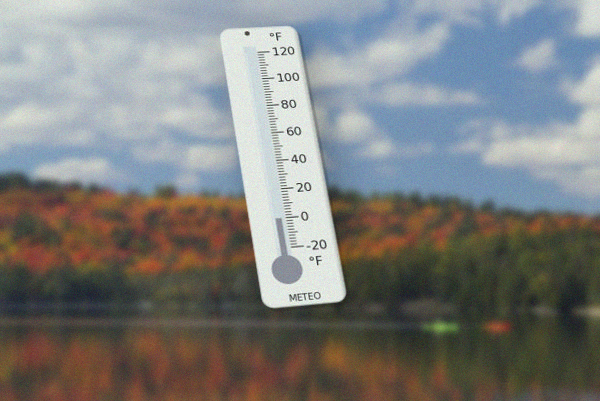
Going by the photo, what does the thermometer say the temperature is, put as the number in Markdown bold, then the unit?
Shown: **0** °F
